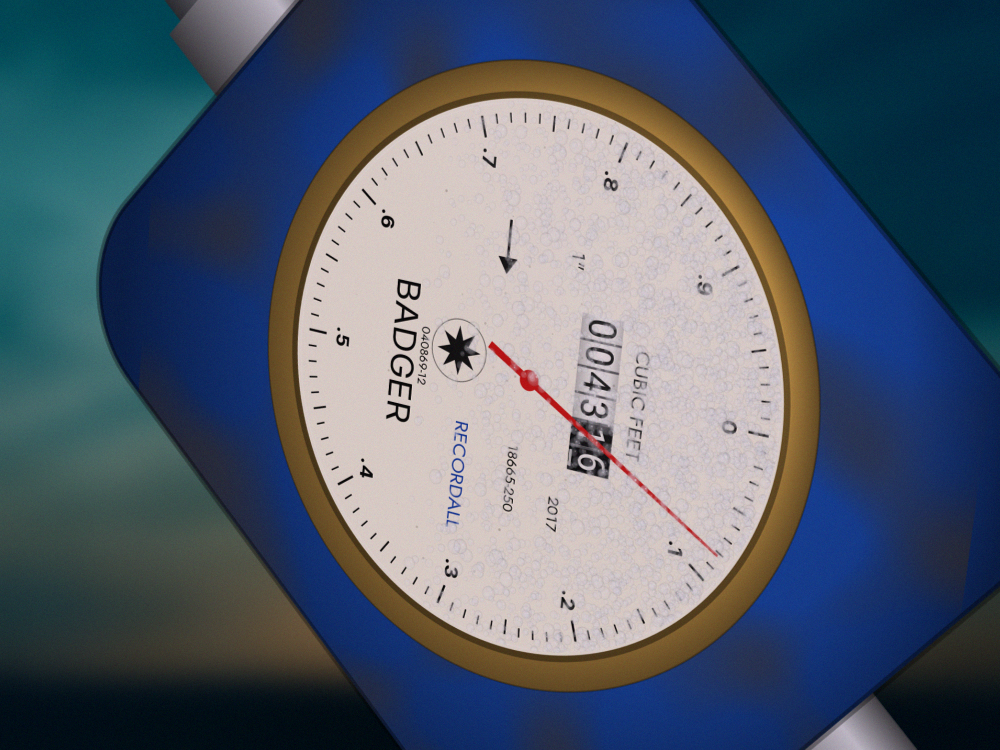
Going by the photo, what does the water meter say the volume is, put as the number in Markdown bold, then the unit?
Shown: **4316.08** ft³
